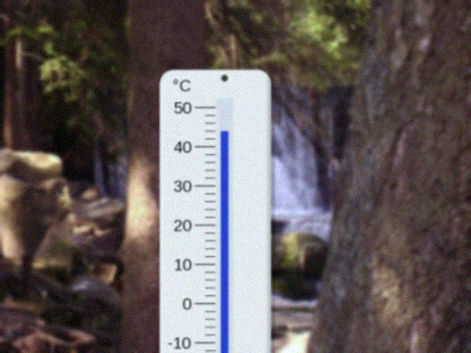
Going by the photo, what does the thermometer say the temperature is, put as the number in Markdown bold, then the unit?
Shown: **44** °C
